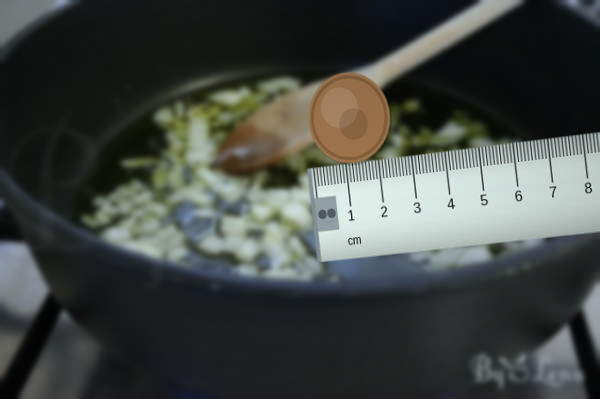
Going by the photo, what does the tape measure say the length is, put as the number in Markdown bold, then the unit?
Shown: **2.5** cm
